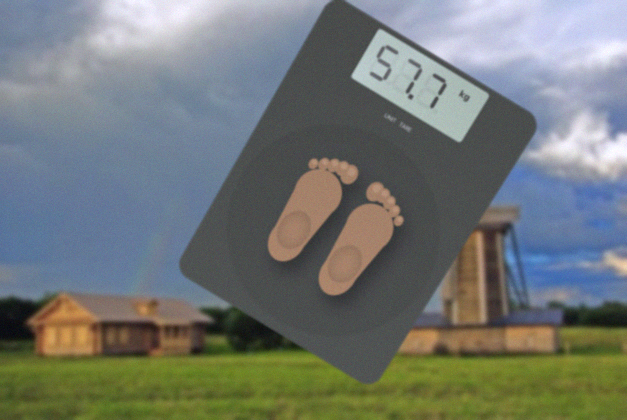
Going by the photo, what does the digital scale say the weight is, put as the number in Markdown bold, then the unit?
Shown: **57.7** kg
